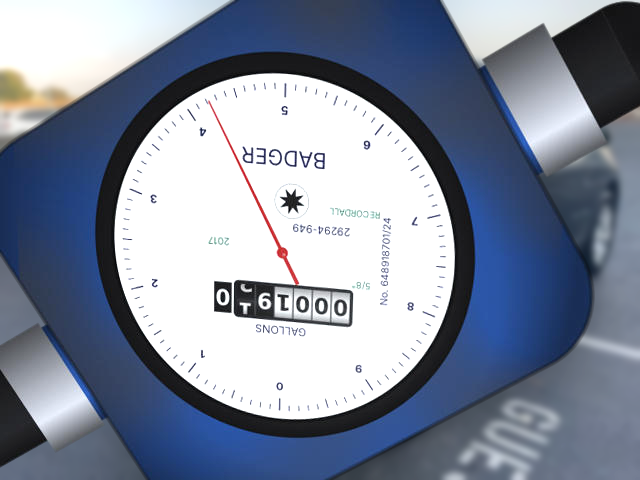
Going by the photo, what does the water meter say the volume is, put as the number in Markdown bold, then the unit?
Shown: **1914.2** gal
